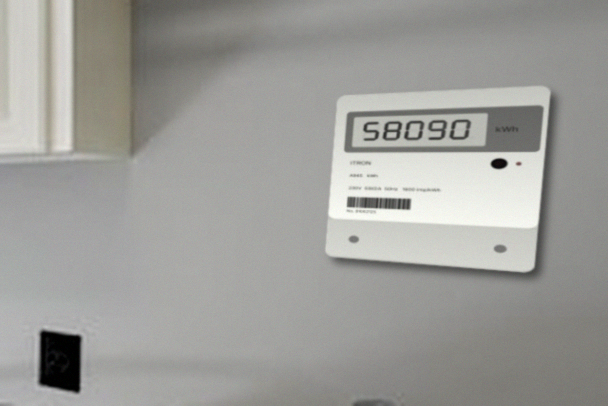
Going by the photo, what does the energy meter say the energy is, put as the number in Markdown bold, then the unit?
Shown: **58090** kWh
